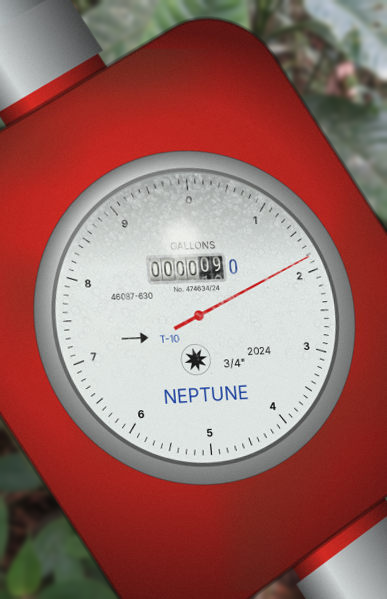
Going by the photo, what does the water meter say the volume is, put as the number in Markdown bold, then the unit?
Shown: **91.8** gal
